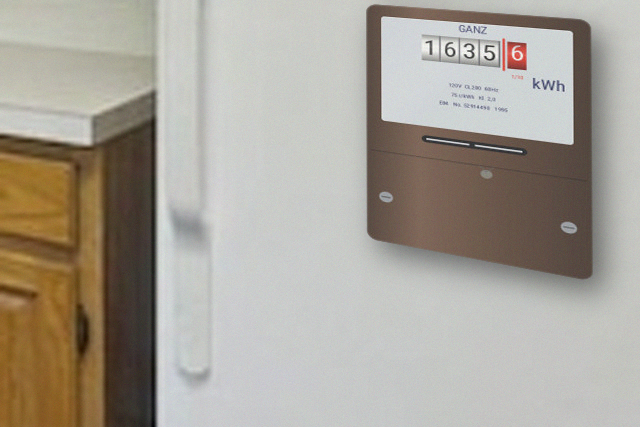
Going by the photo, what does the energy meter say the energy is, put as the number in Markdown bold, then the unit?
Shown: **1635.6** kWh
